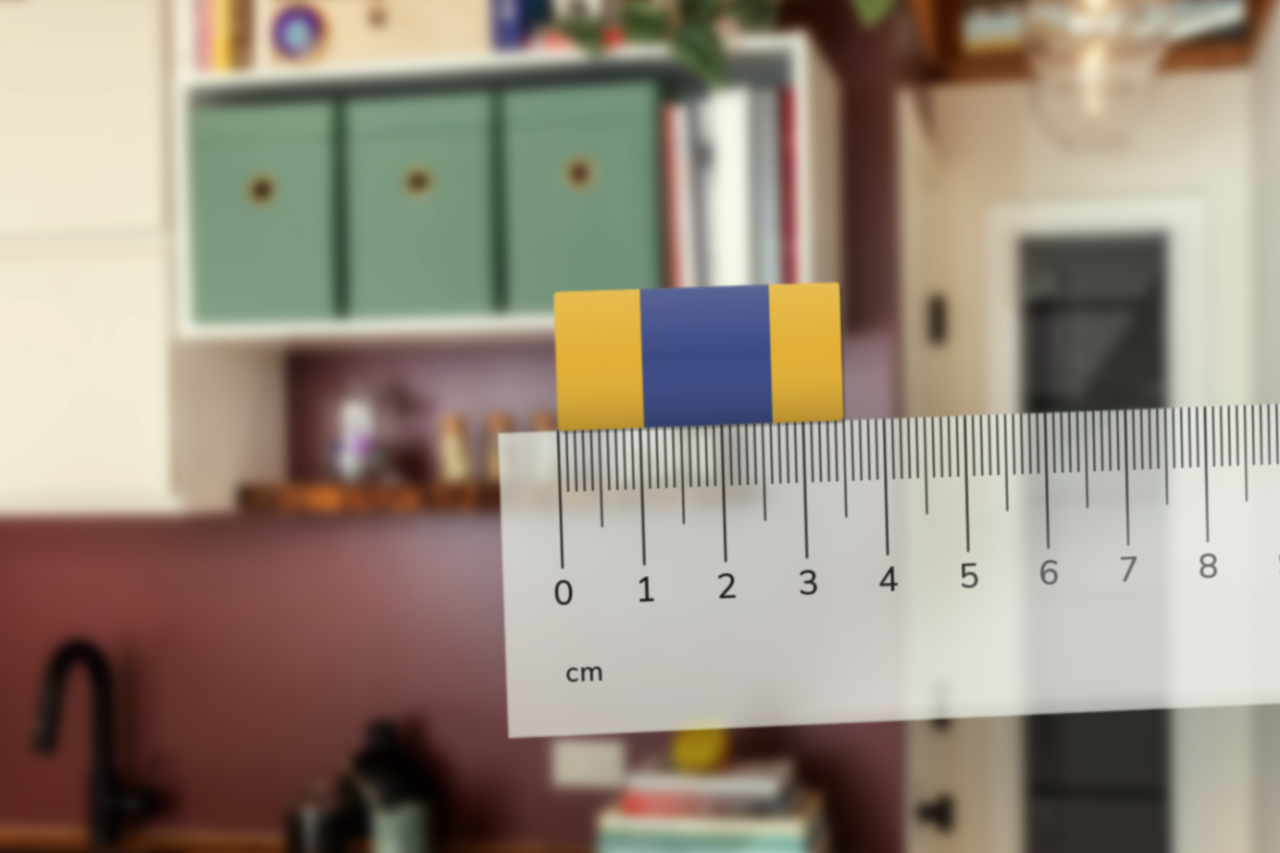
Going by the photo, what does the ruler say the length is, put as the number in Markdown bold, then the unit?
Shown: **3.5** cm
